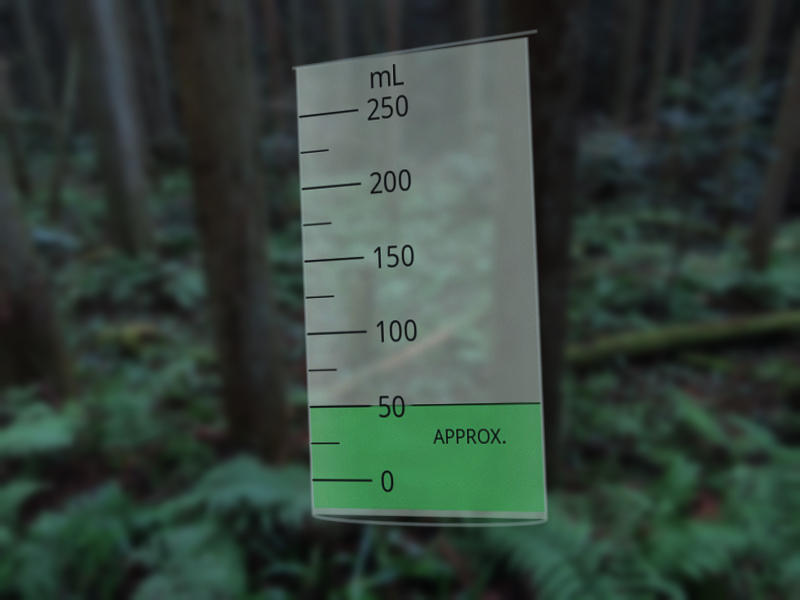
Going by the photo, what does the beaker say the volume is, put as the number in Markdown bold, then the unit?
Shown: **50** mL
